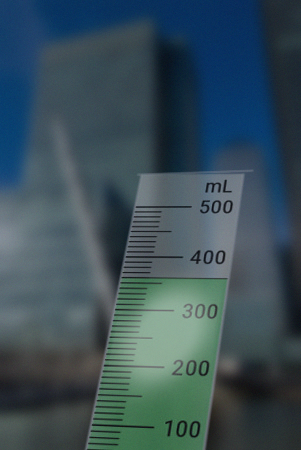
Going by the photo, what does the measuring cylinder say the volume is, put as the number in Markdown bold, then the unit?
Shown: **360** mL
